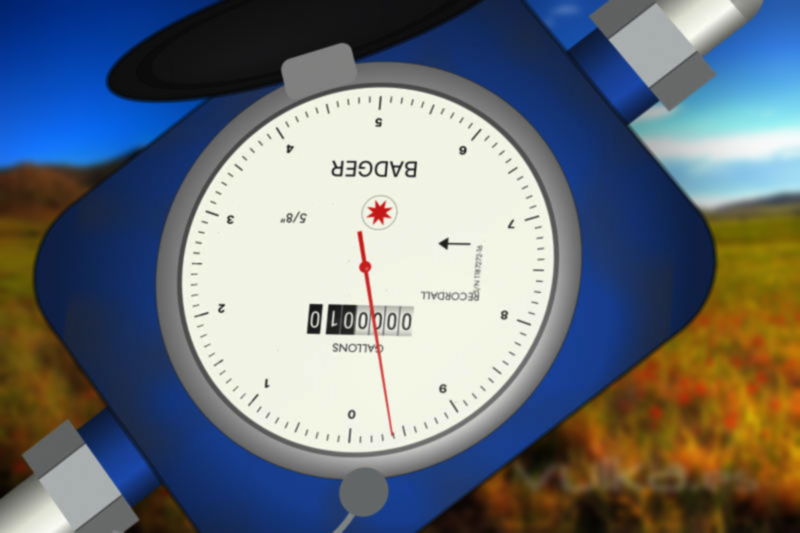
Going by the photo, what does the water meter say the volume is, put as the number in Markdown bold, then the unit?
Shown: **9.6** gal
